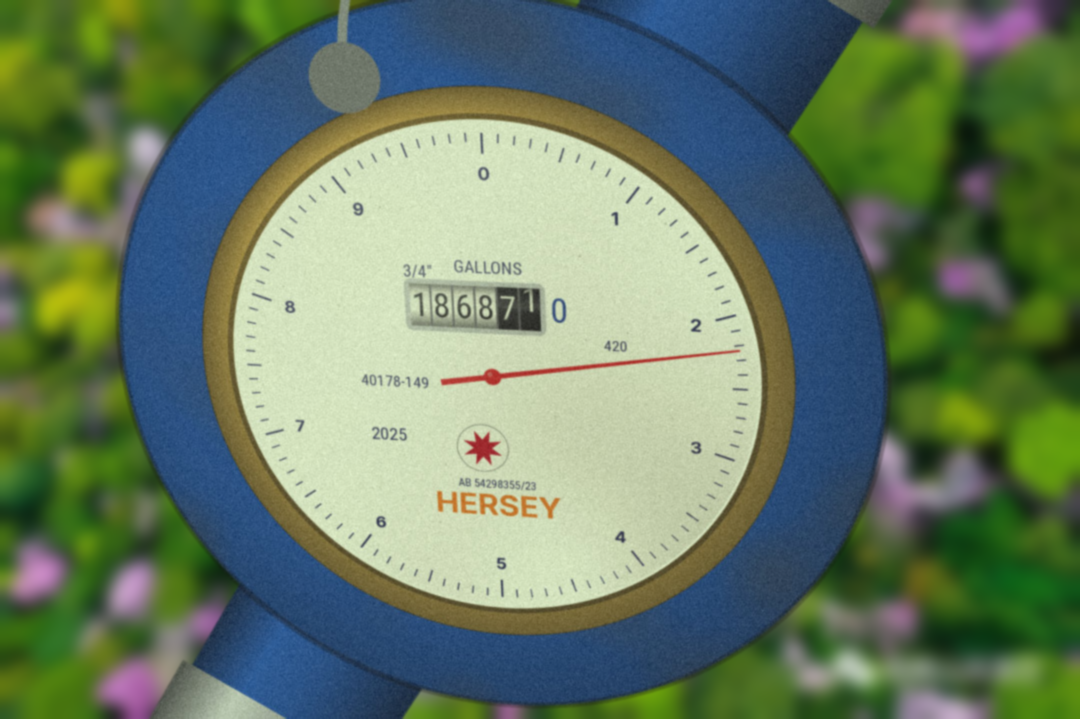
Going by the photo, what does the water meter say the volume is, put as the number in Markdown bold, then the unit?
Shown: **1868712.2** gal
